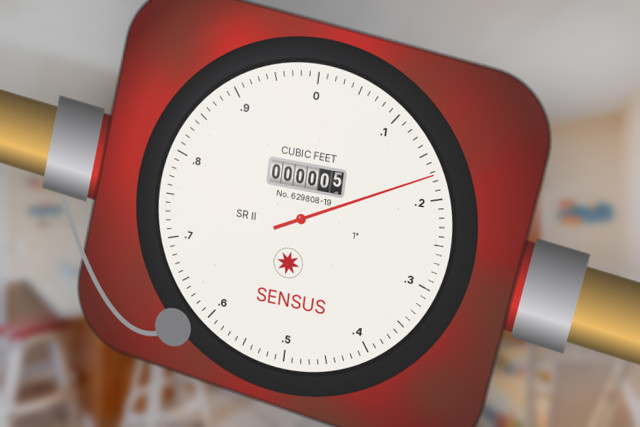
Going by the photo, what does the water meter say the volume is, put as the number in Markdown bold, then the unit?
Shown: **5.17** ft³
